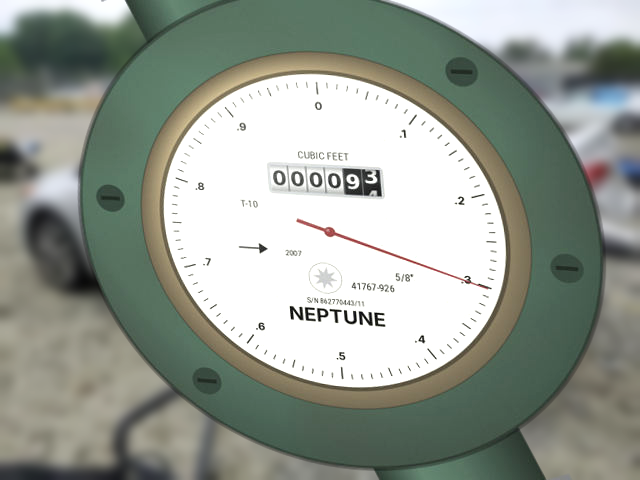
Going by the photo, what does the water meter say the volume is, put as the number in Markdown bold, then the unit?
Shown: **93.30** ft³
